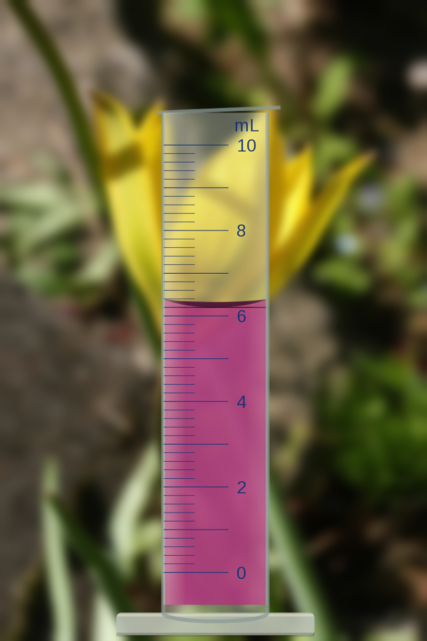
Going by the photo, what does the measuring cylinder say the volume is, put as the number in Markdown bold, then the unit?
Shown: **6.2** mL
